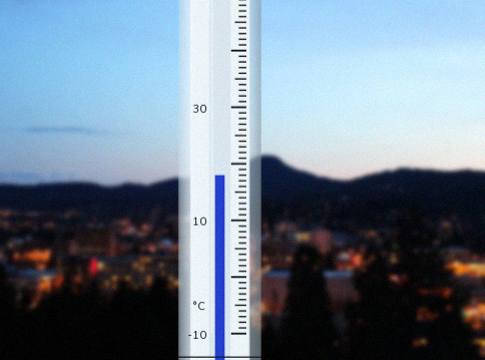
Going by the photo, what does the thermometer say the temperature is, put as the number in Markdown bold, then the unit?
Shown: **18** °C
